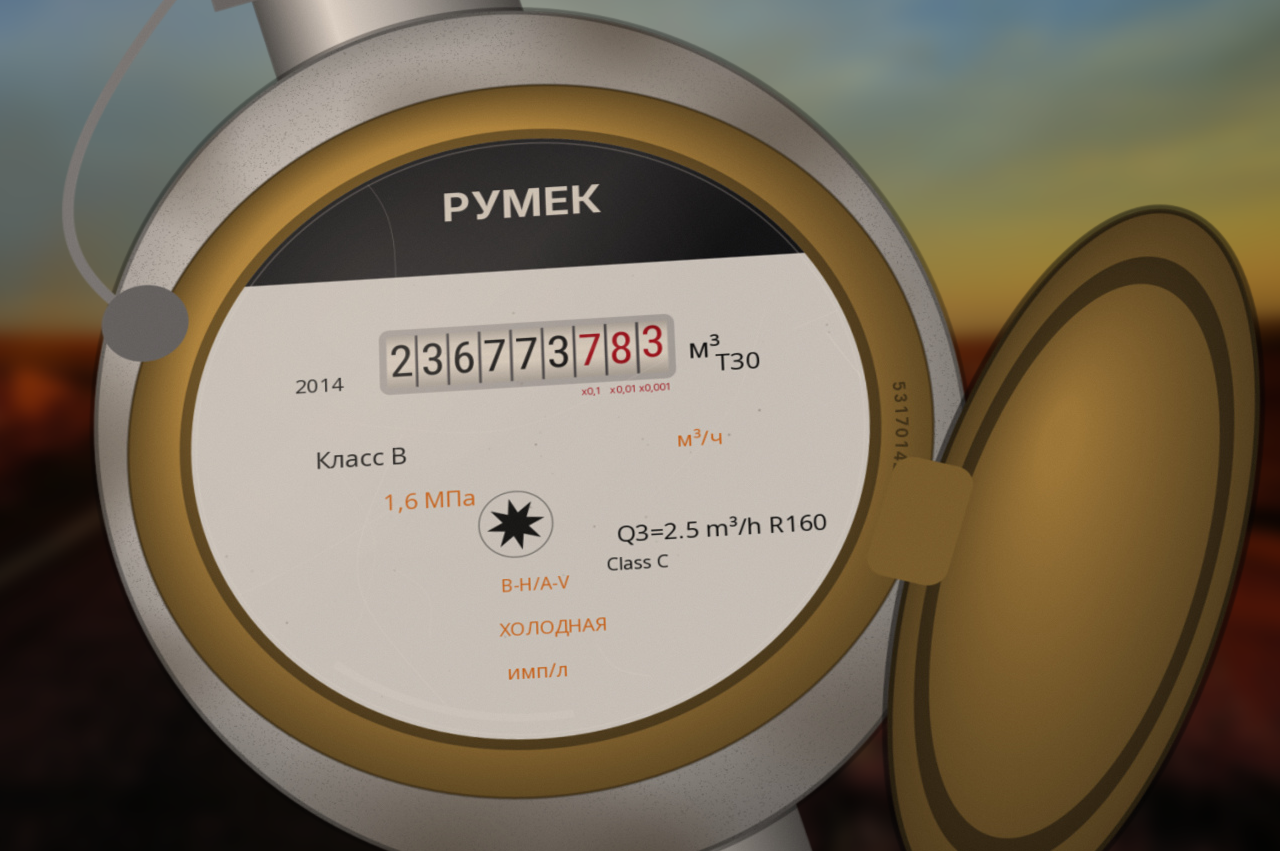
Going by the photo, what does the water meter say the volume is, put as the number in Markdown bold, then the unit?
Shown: **236773.783** m³
